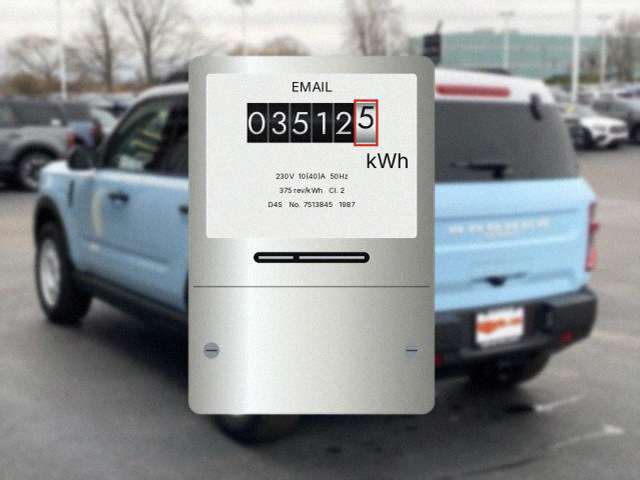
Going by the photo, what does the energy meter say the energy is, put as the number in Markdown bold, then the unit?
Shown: **3512.5** kWh
